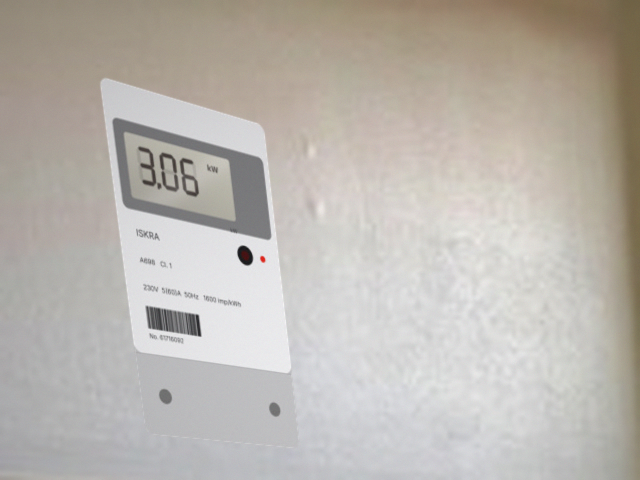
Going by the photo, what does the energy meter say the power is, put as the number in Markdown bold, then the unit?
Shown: **3.06** kW
